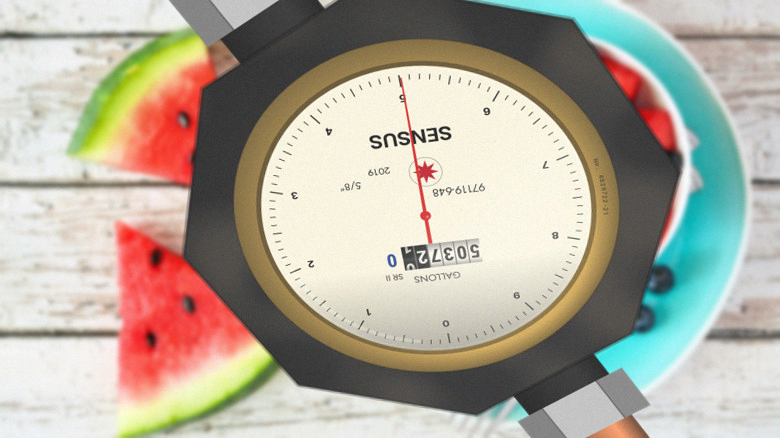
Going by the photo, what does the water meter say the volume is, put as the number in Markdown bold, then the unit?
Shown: **5037205.0** gal
